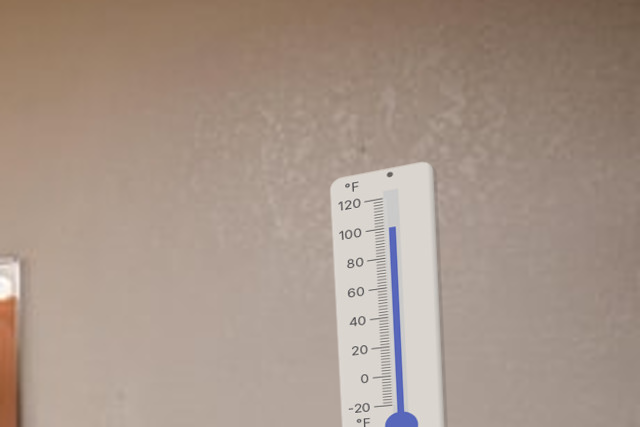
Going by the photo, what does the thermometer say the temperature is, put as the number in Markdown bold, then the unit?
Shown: **100** °F
